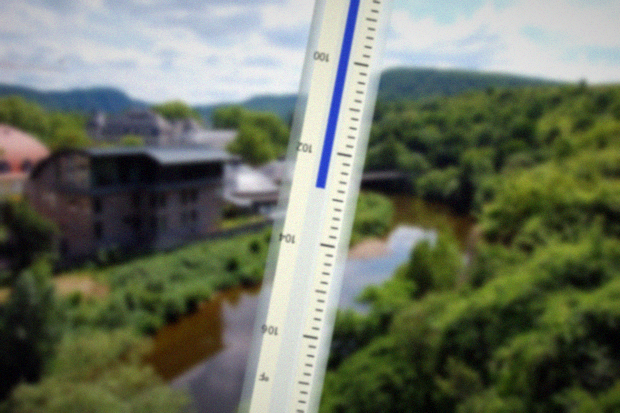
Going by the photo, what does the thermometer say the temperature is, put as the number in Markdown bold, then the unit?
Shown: **102.8** °F
